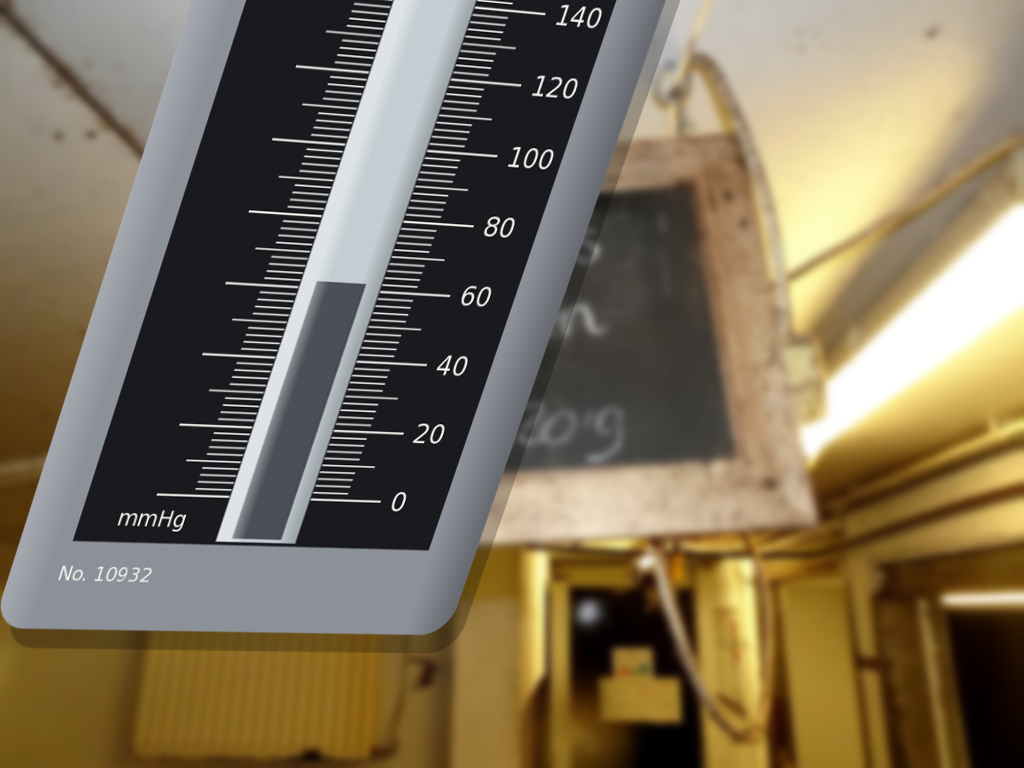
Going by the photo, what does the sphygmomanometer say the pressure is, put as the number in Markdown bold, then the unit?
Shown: **62** mmHg
